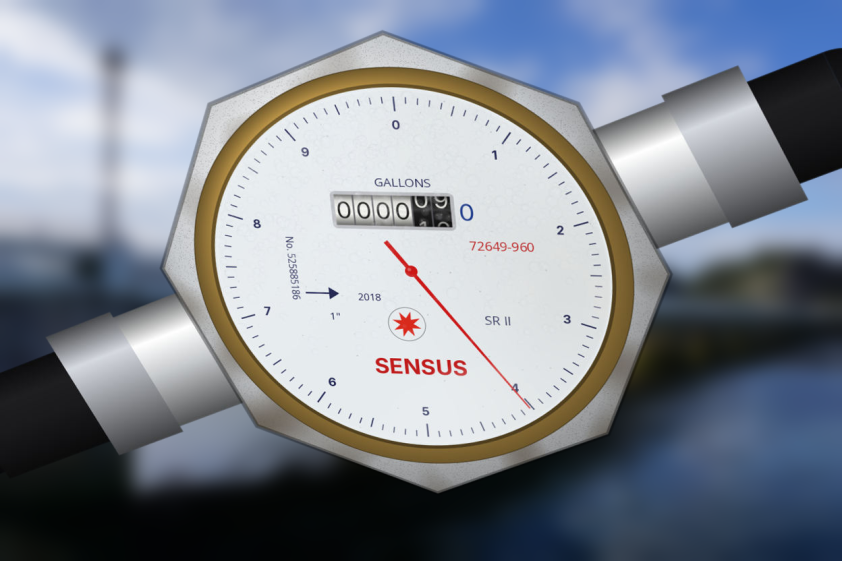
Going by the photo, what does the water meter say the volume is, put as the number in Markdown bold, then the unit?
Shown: **94.0** gal
